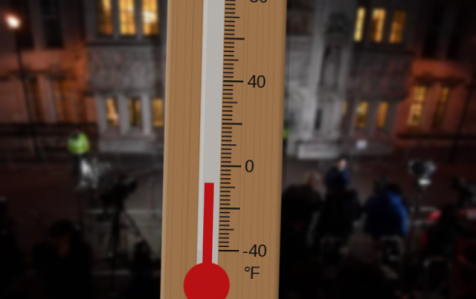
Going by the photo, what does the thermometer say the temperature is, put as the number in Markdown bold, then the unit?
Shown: **-8** °F
